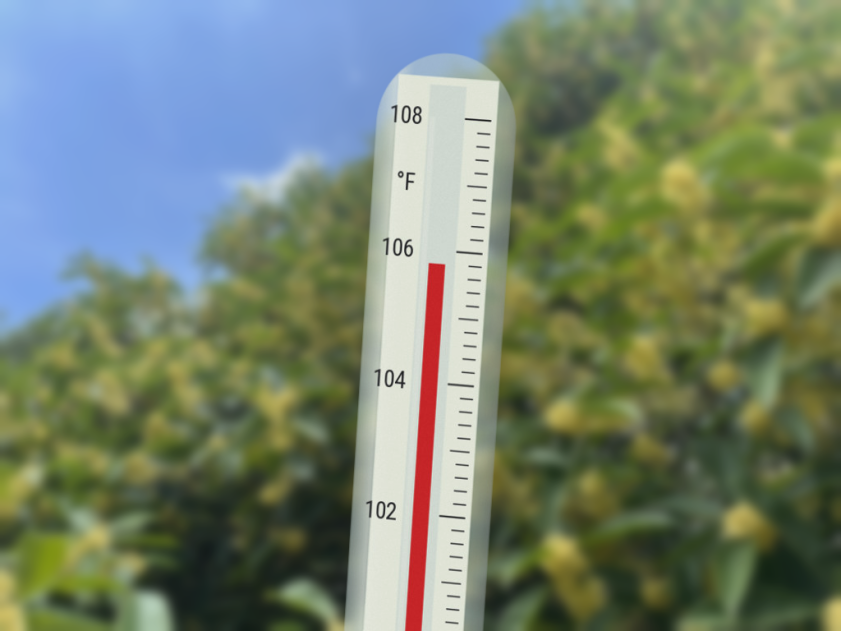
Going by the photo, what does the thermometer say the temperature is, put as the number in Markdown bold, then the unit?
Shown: **105.8** °F
